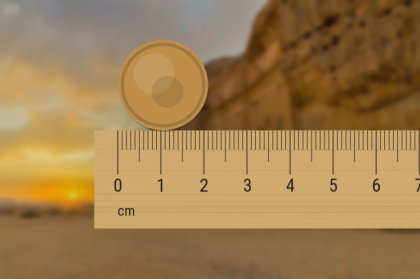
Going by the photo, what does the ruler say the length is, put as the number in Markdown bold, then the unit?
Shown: **2.1** cm
